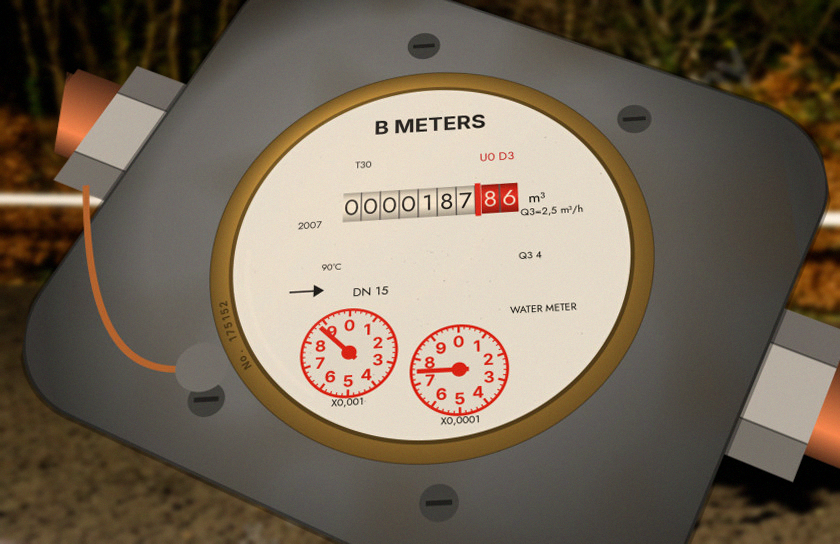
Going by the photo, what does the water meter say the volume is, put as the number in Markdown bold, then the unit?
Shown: **187.8687** m³
